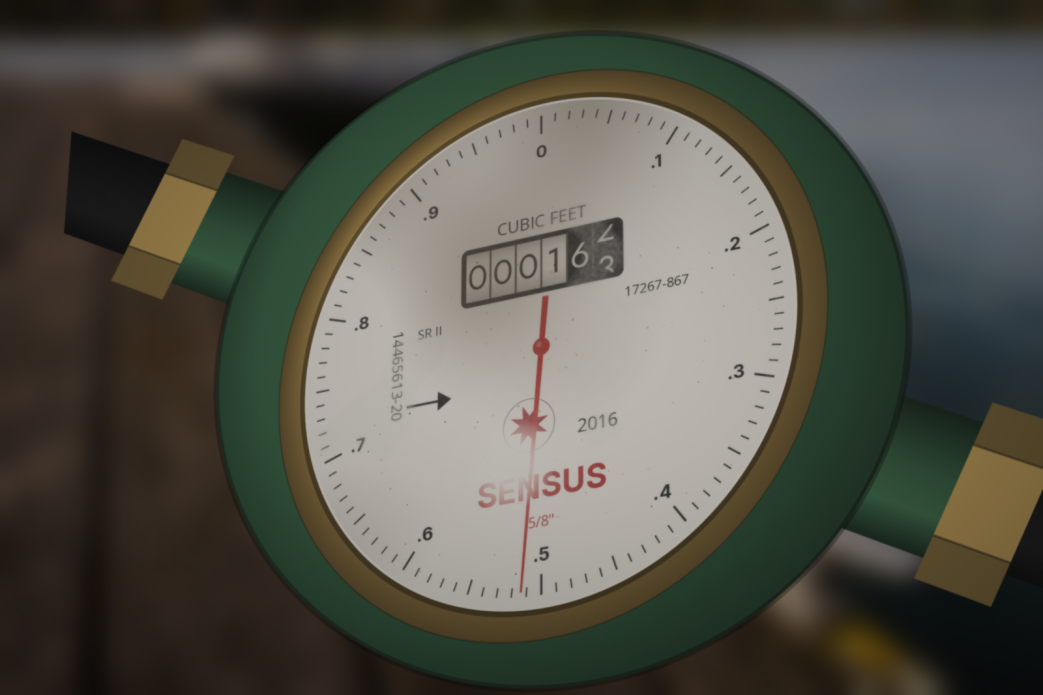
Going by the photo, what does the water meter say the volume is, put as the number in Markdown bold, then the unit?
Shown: **162.51** ft³
